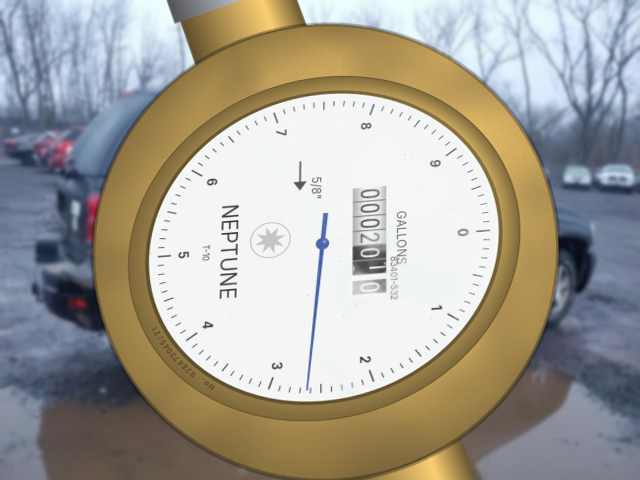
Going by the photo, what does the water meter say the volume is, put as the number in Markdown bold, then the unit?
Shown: **2012.6** gal
